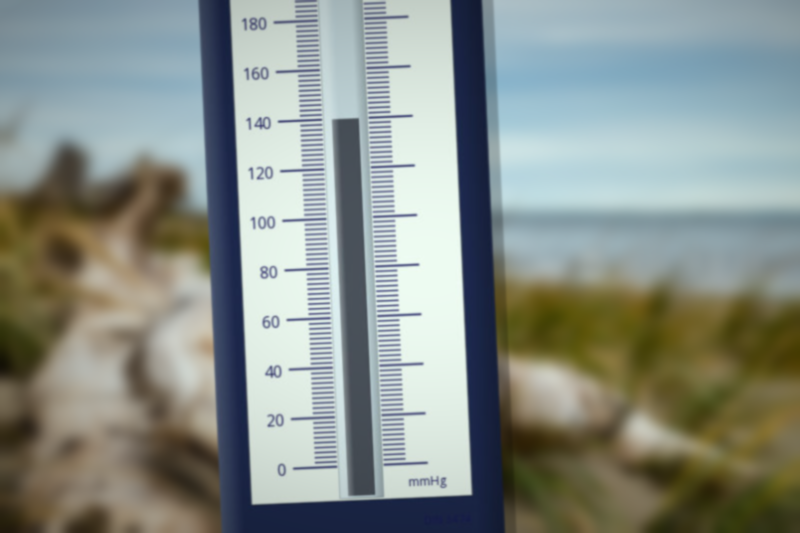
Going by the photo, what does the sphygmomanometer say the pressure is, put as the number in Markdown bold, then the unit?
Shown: **140** mmHg
